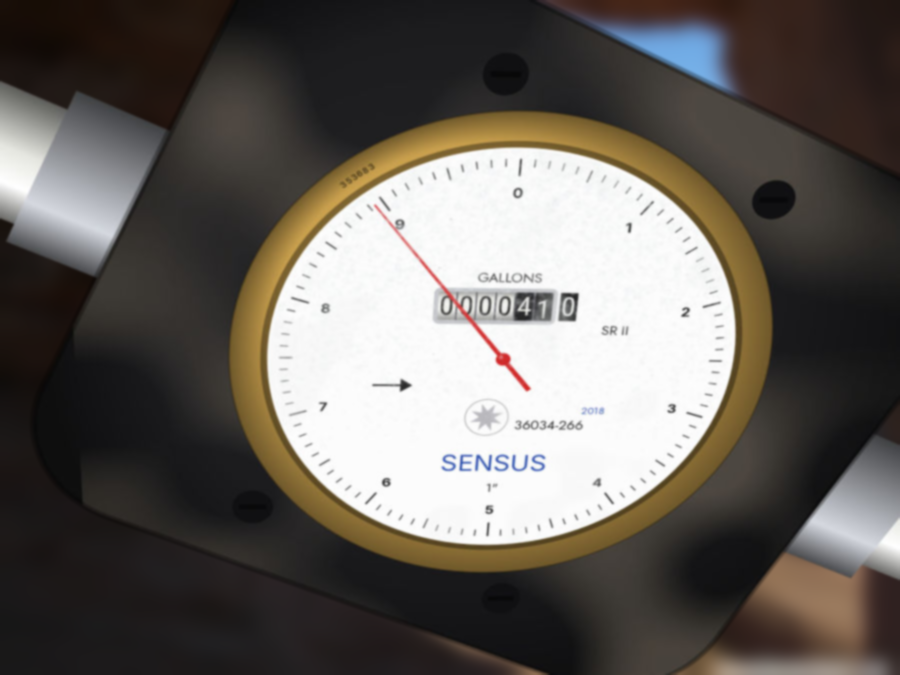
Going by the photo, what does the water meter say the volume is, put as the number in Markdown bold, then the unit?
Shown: **408.9** gal
